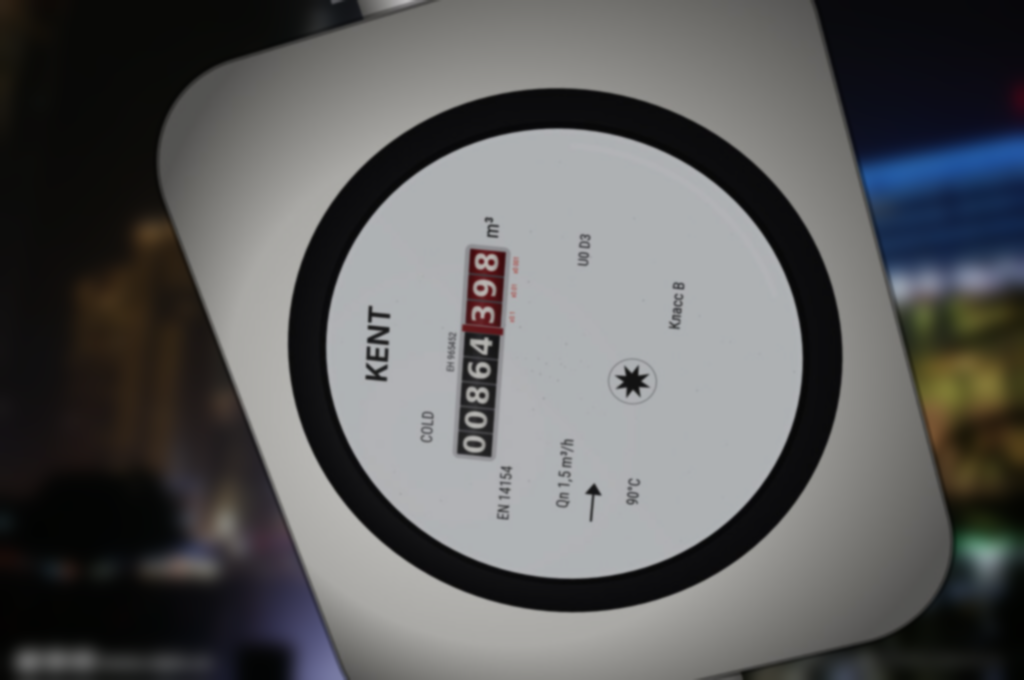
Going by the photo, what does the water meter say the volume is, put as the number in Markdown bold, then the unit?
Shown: **864.398** m³
